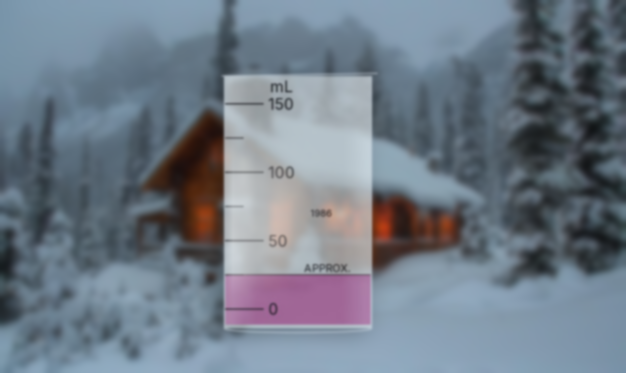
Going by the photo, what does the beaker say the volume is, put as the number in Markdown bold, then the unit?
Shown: **25** mL
